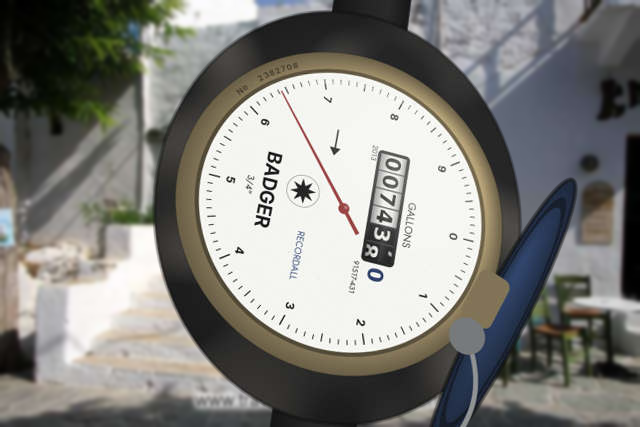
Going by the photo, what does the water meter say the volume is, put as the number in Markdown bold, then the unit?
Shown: **74376.4** gal
